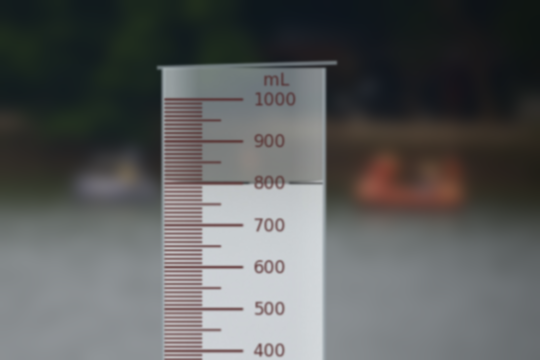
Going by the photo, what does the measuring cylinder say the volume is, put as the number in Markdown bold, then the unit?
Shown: **800** mL
